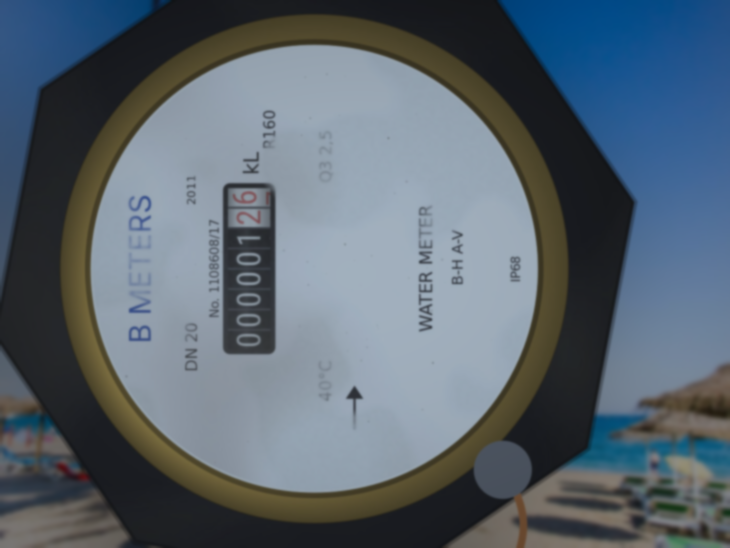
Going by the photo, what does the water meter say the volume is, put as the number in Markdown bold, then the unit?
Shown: **1.26** kL
